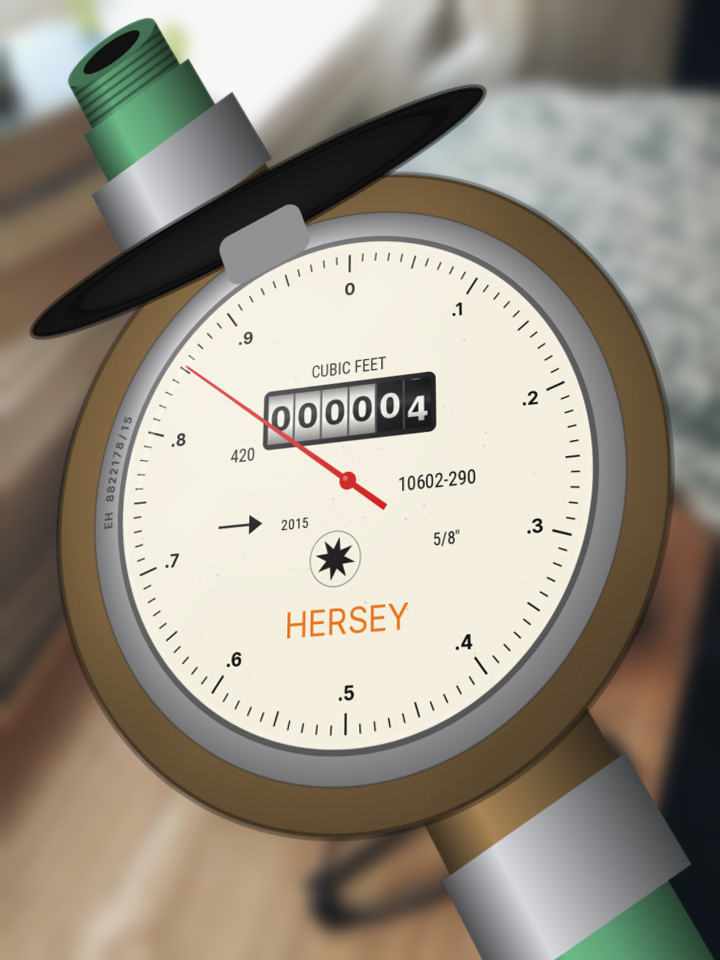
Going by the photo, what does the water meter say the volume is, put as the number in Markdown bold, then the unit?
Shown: **3.85** ft³
